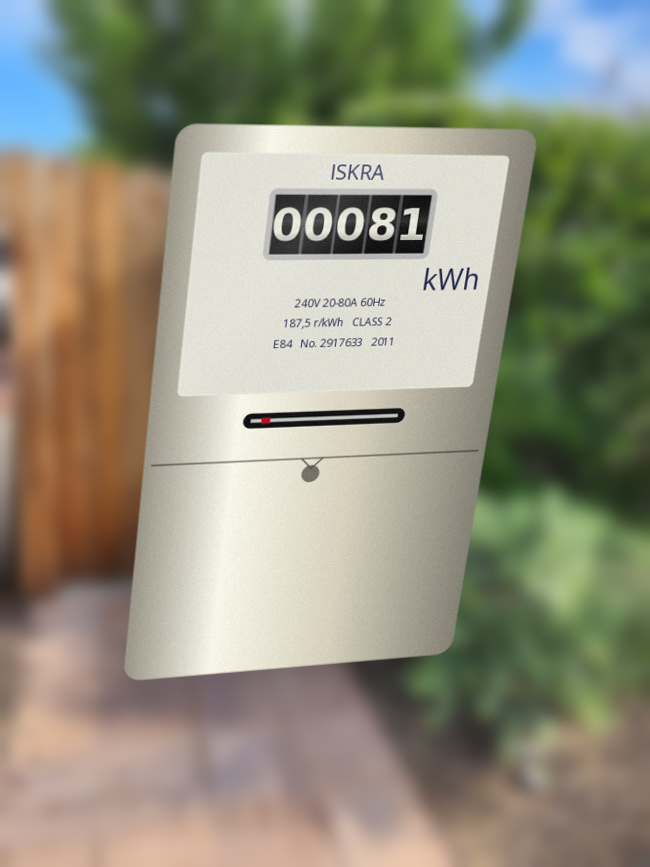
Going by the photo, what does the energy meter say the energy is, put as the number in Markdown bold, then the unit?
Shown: **81** kWh
